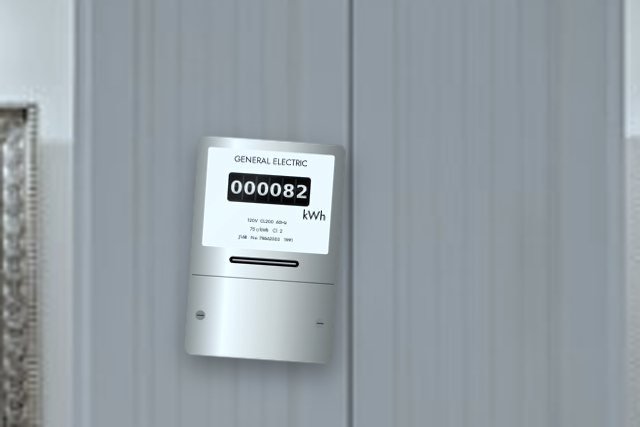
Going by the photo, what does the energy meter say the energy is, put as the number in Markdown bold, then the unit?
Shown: **82** kWh
